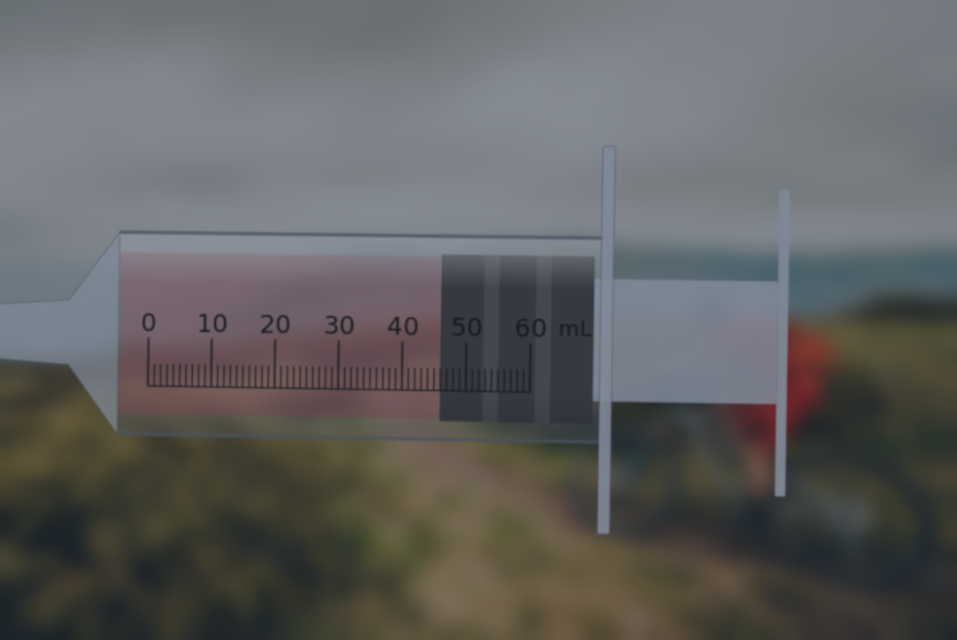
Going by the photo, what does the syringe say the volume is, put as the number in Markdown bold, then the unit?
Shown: **46** mL
